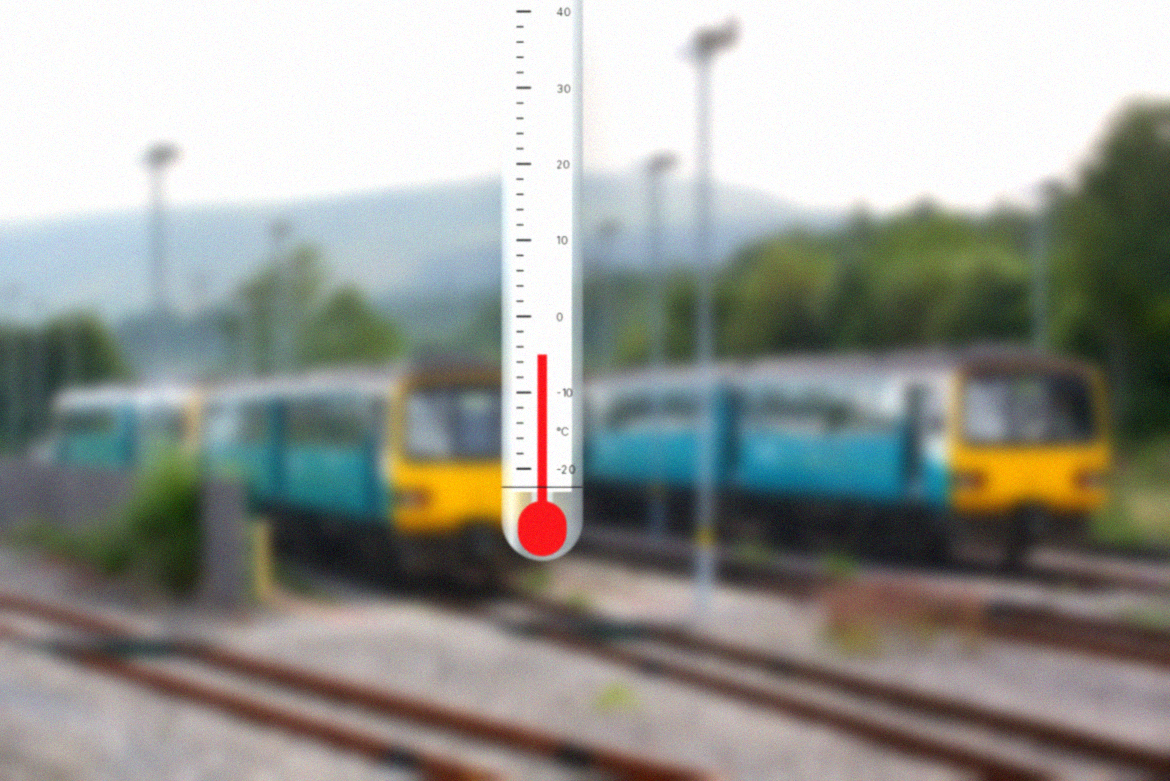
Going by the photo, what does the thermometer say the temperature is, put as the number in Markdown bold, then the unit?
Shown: **-5** °C
